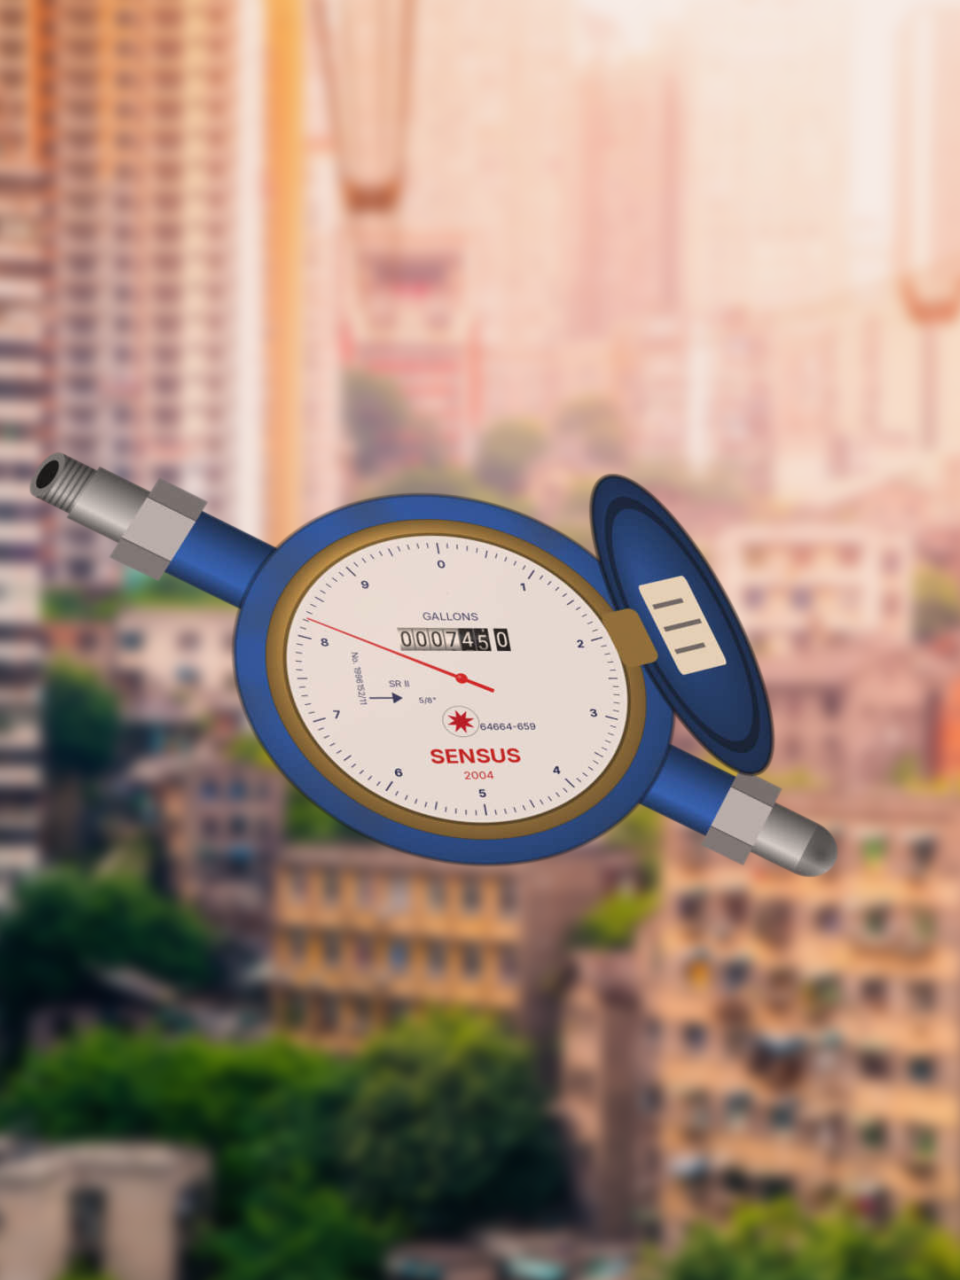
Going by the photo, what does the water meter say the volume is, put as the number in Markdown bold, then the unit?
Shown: **7448.2** gal
